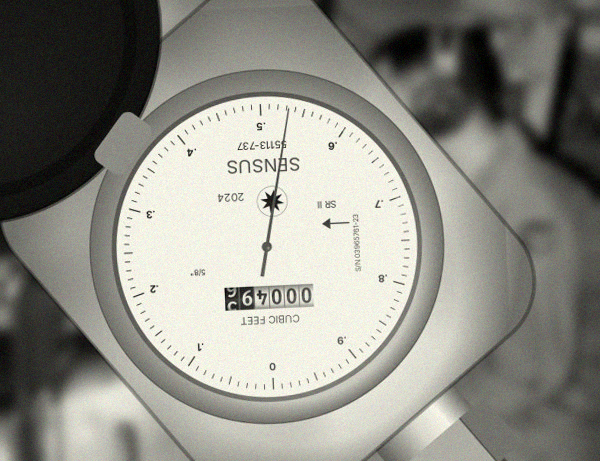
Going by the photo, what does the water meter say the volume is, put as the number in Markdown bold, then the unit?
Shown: **495.53** ft³
